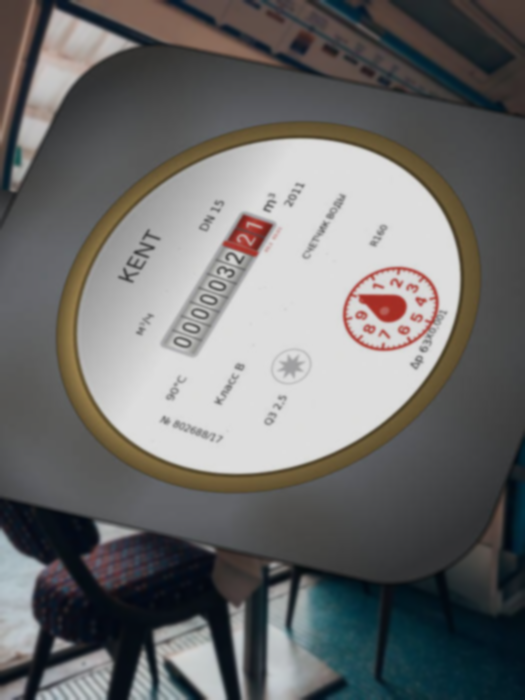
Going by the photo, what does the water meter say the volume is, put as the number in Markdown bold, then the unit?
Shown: **32.210** m³
